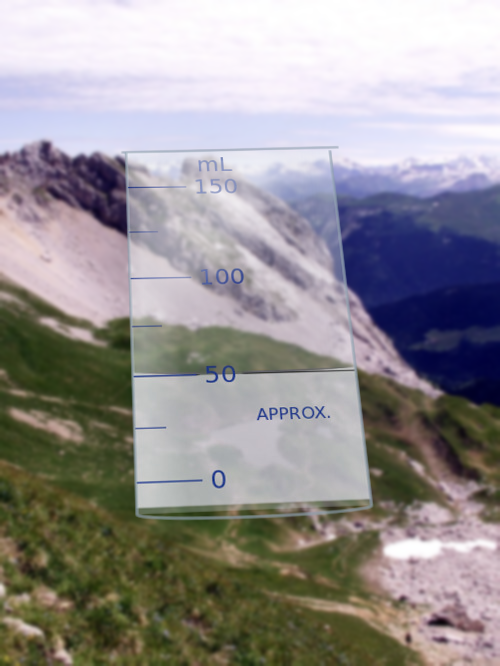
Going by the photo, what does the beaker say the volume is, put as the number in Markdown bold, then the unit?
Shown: **50** mL
